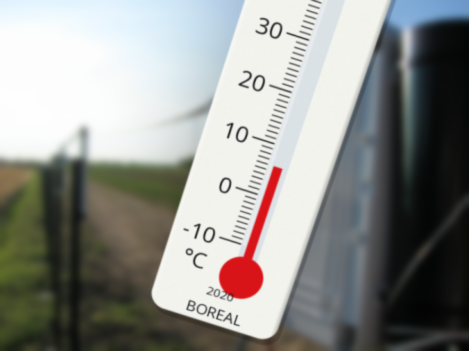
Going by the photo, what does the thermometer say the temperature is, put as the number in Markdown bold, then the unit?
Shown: **6** °C
